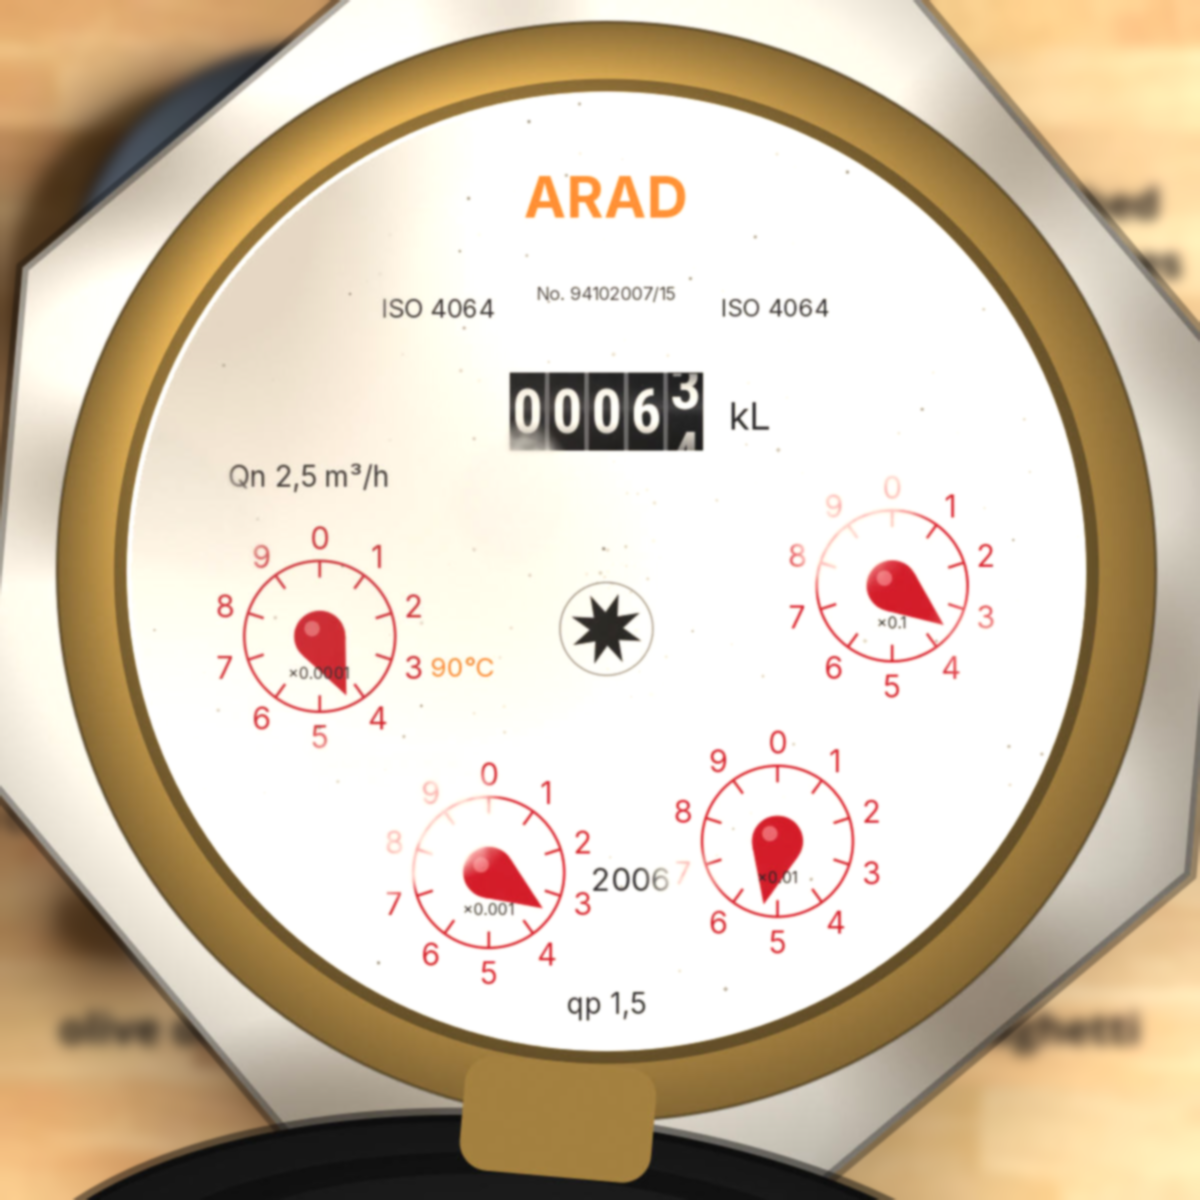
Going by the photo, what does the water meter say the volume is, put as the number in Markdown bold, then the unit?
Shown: **63.3534** kL
